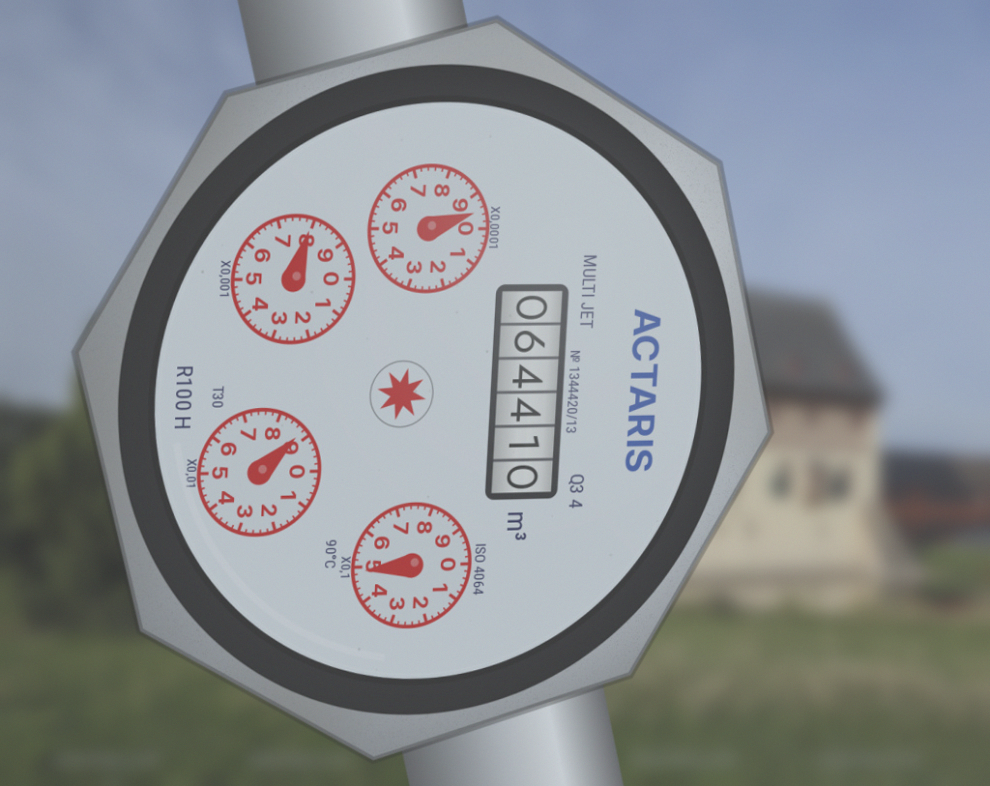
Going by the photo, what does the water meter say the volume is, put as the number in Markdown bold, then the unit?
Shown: **64410.4879** m³
